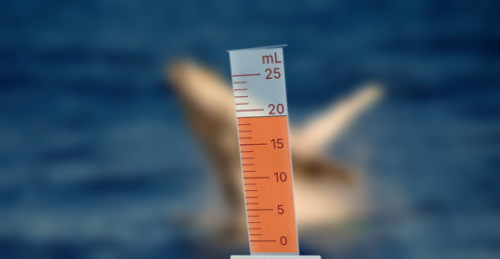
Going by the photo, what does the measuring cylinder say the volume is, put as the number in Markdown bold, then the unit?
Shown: **19** mL
